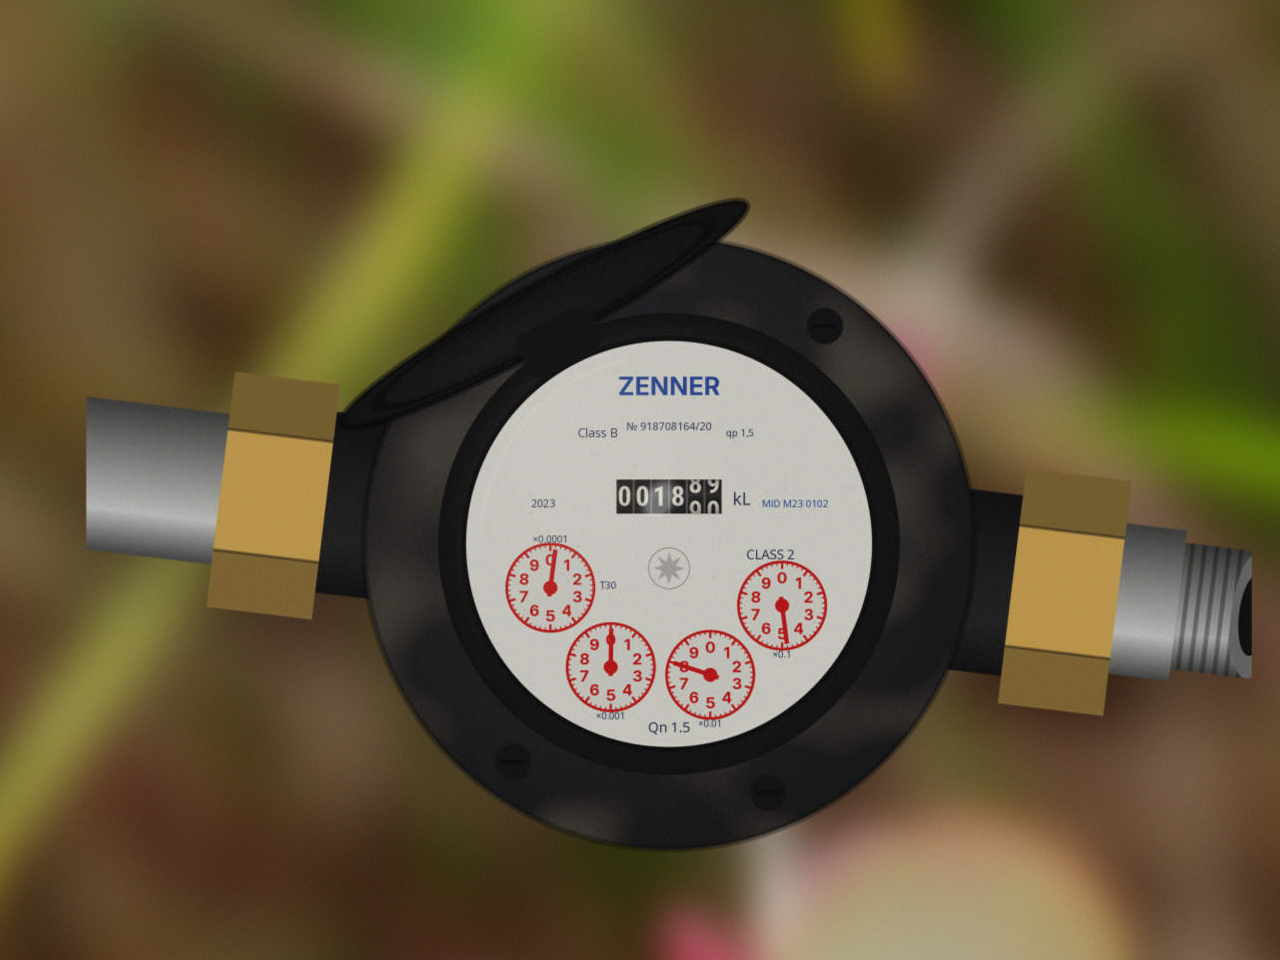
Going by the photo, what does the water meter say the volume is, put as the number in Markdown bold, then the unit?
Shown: **1889.4800** kL
